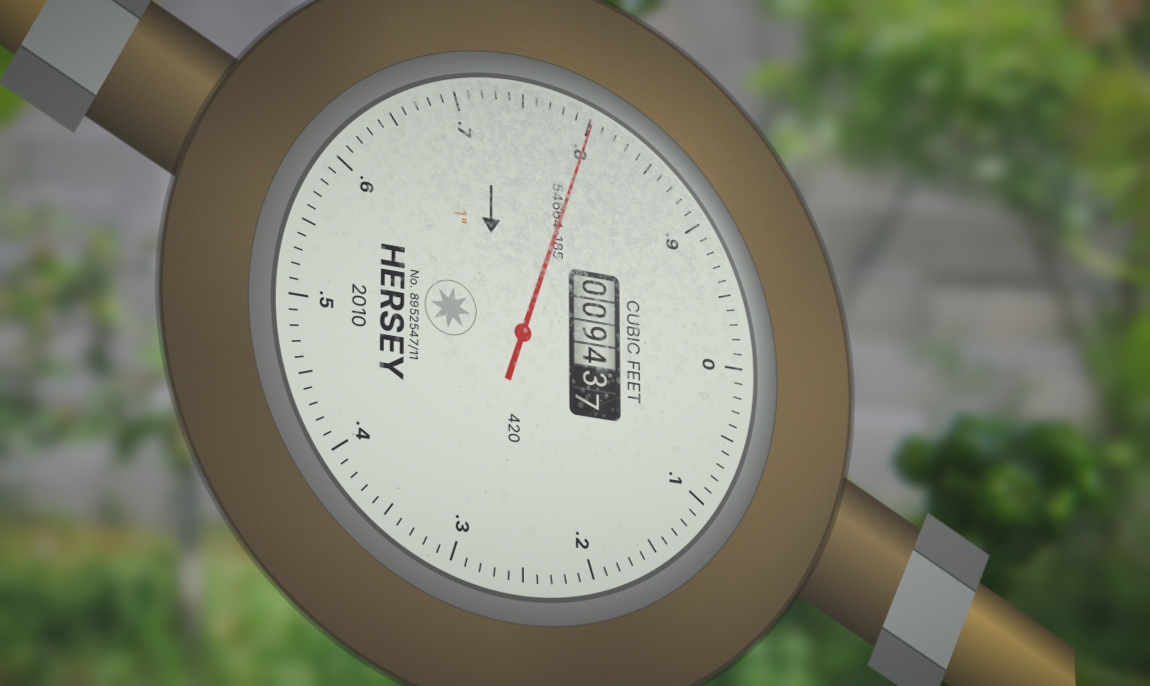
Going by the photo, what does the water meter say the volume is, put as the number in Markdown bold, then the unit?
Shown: **9436.80** ft³
